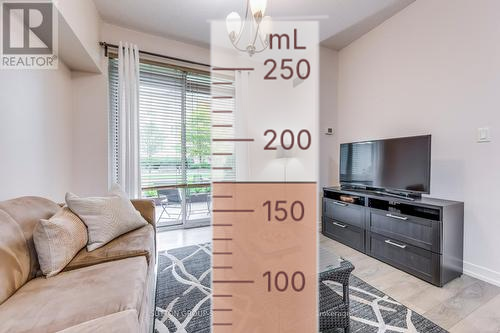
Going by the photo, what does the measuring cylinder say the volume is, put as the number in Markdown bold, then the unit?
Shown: **170** mL
